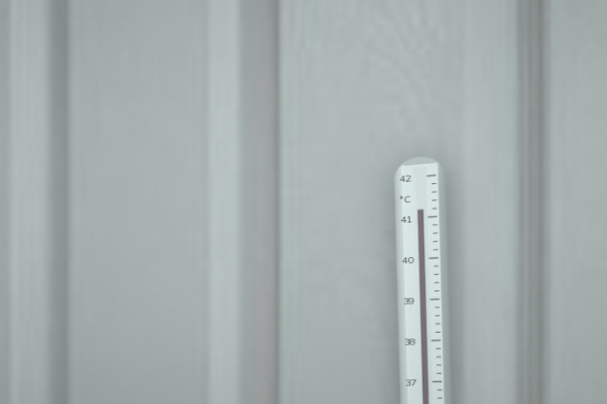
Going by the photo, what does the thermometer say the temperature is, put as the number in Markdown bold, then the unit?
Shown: **41.2** °C
